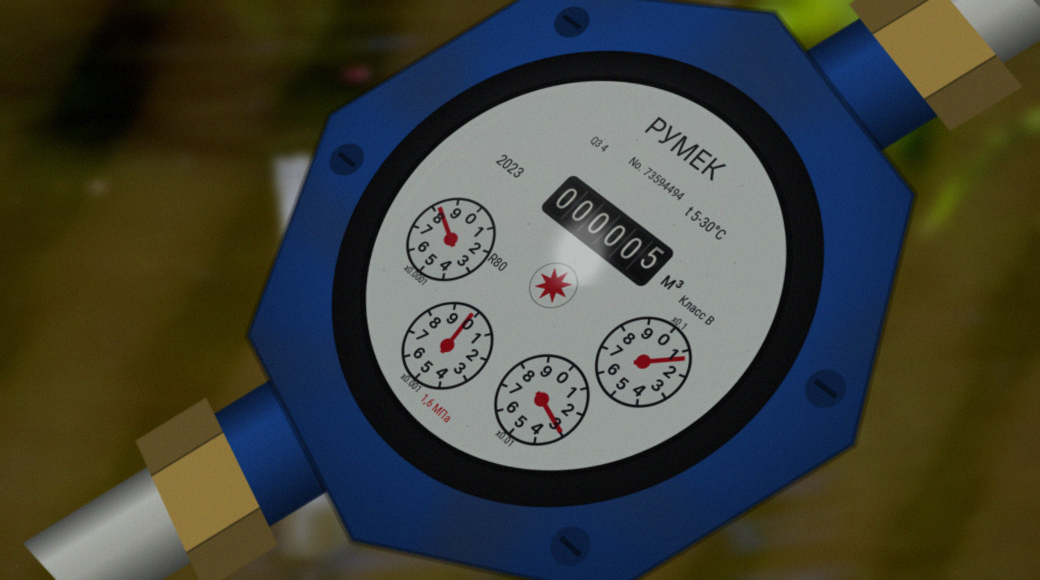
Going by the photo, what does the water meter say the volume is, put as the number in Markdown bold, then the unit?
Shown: **5.1298** m³
